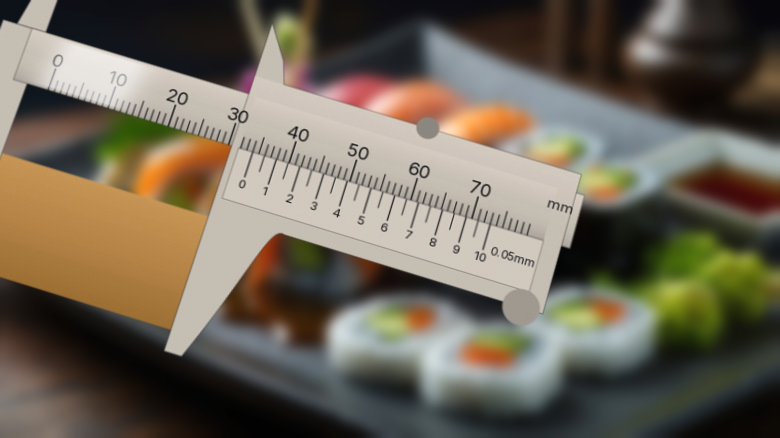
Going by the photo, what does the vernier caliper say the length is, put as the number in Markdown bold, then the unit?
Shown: **34.0** mm
